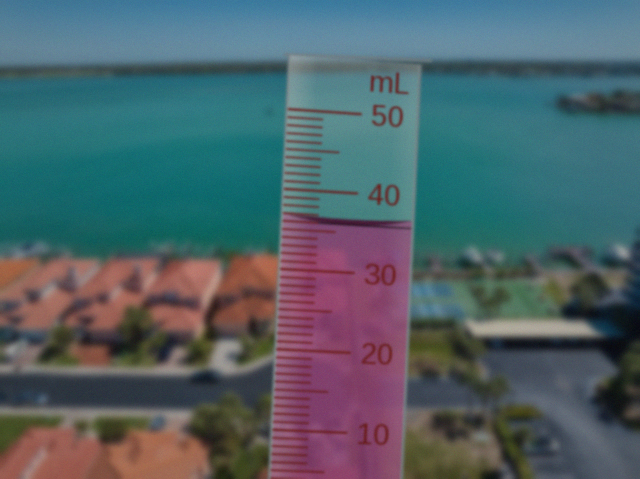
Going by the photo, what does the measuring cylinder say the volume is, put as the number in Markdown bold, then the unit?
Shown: **36** mL
